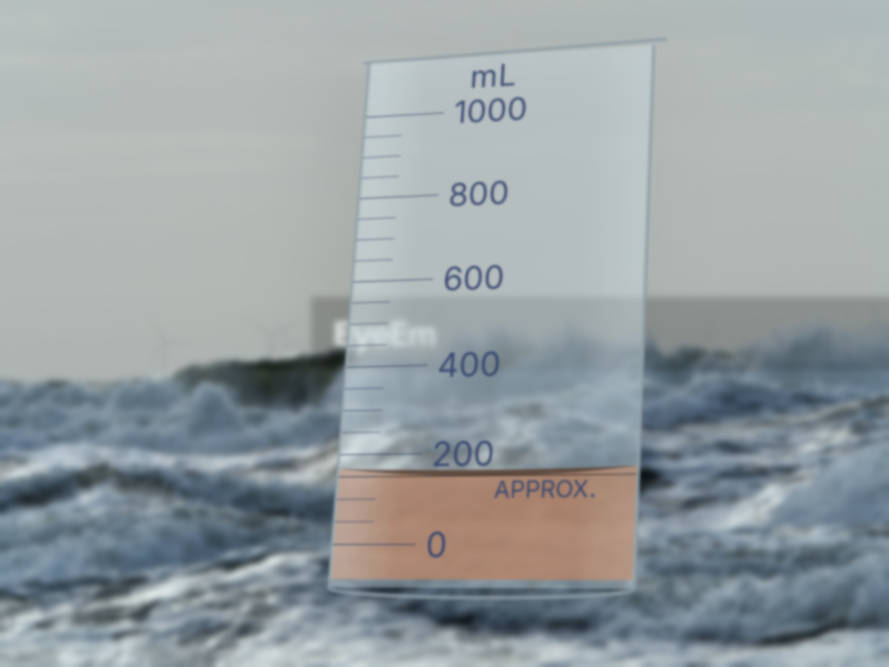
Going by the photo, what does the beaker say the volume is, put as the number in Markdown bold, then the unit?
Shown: **150** mL
